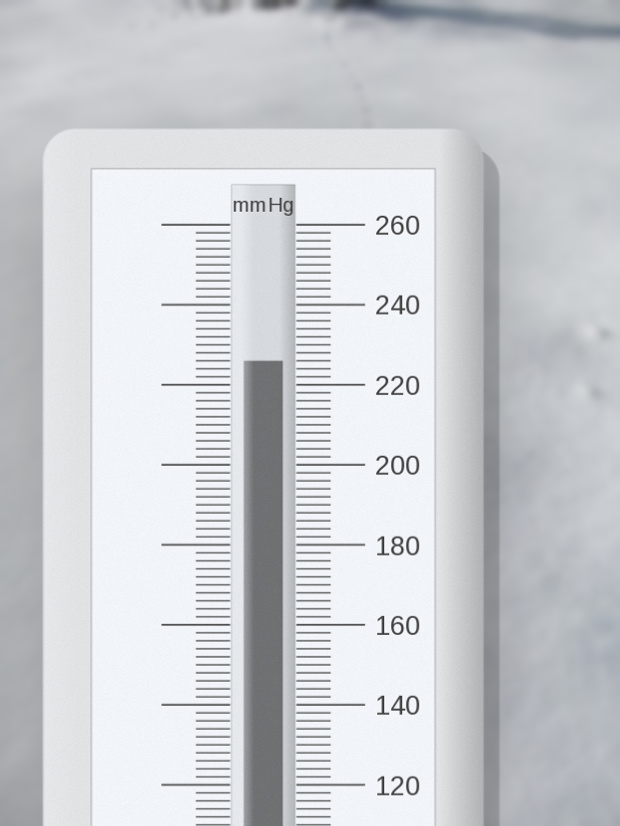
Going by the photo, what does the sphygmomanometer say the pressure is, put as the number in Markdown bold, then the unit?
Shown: **226** mmHg
